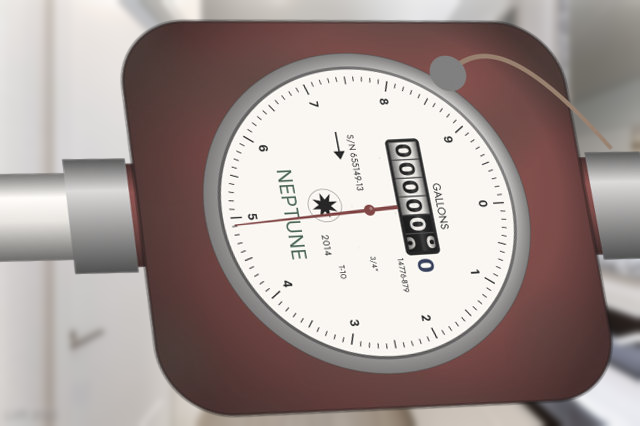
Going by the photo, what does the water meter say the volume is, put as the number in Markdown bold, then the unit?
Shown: **84.9** gal
